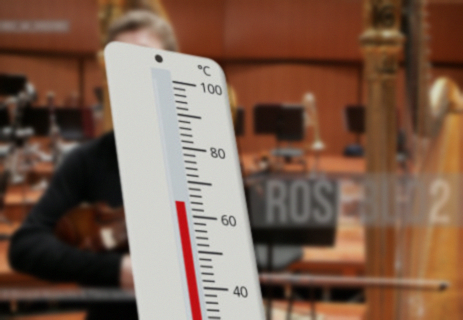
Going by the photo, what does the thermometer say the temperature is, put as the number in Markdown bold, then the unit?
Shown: **64** °C
